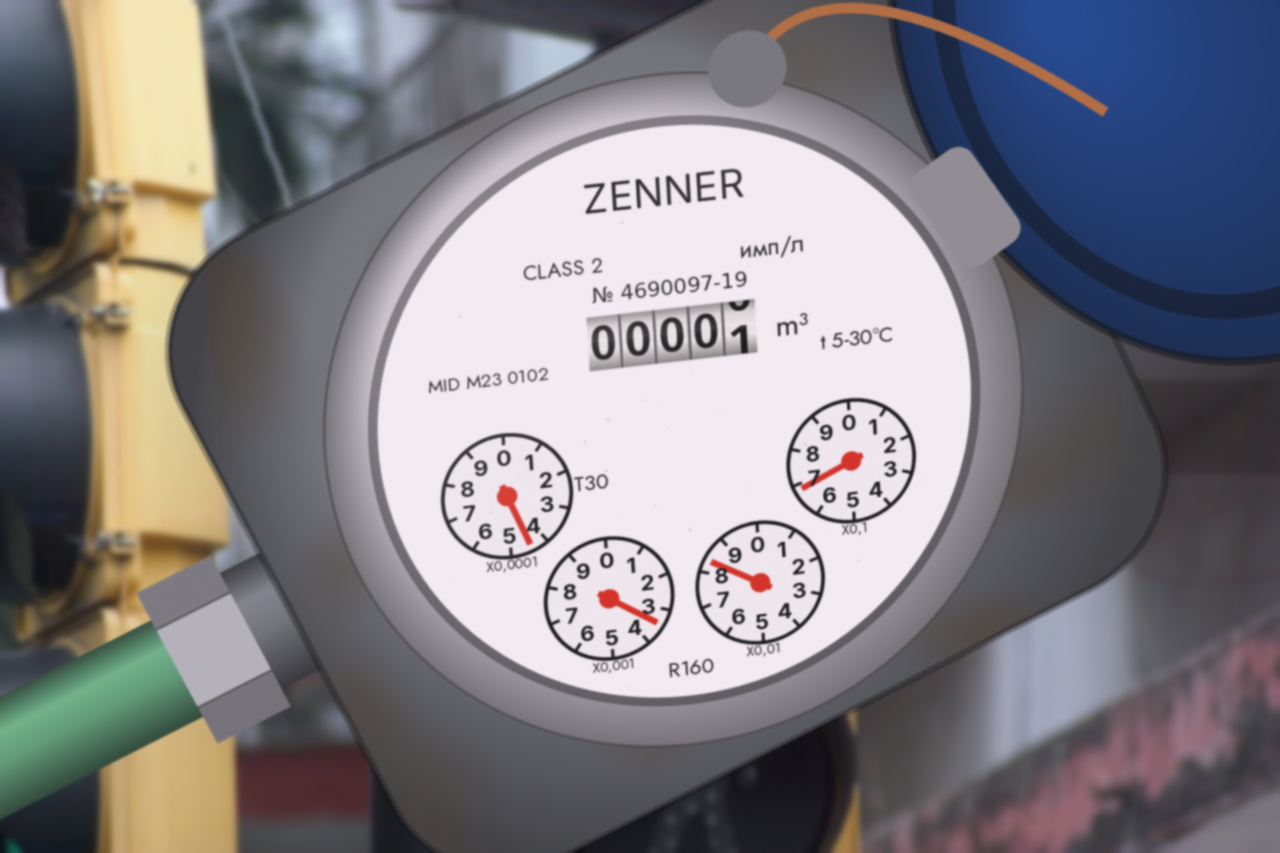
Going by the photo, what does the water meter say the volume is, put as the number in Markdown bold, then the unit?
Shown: **0.6834** m³
